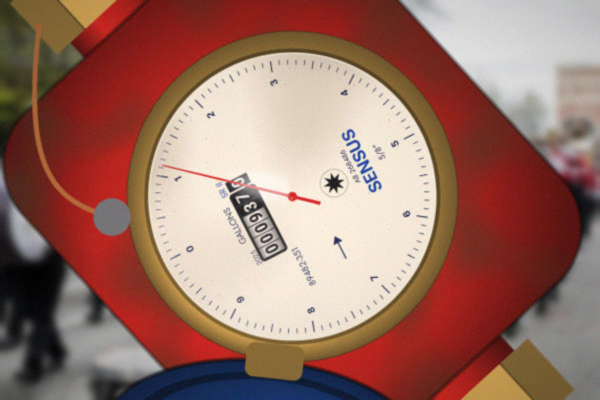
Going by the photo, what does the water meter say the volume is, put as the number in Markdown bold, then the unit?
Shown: **9371.1** gal
